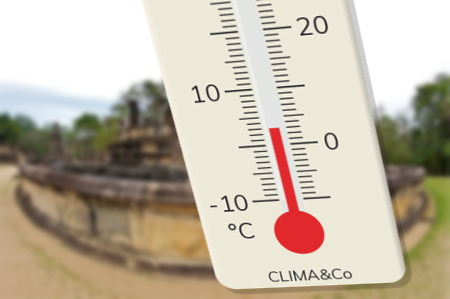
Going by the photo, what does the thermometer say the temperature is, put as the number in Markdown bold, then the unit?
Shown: **3** °C
